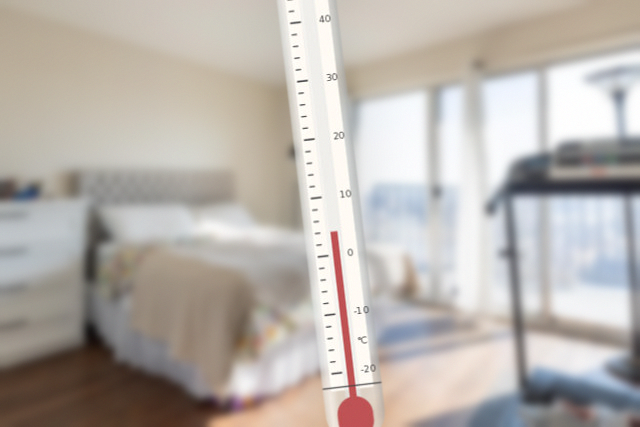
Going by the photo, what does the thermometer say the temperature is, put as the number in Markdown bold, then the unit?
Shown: **4** °C
